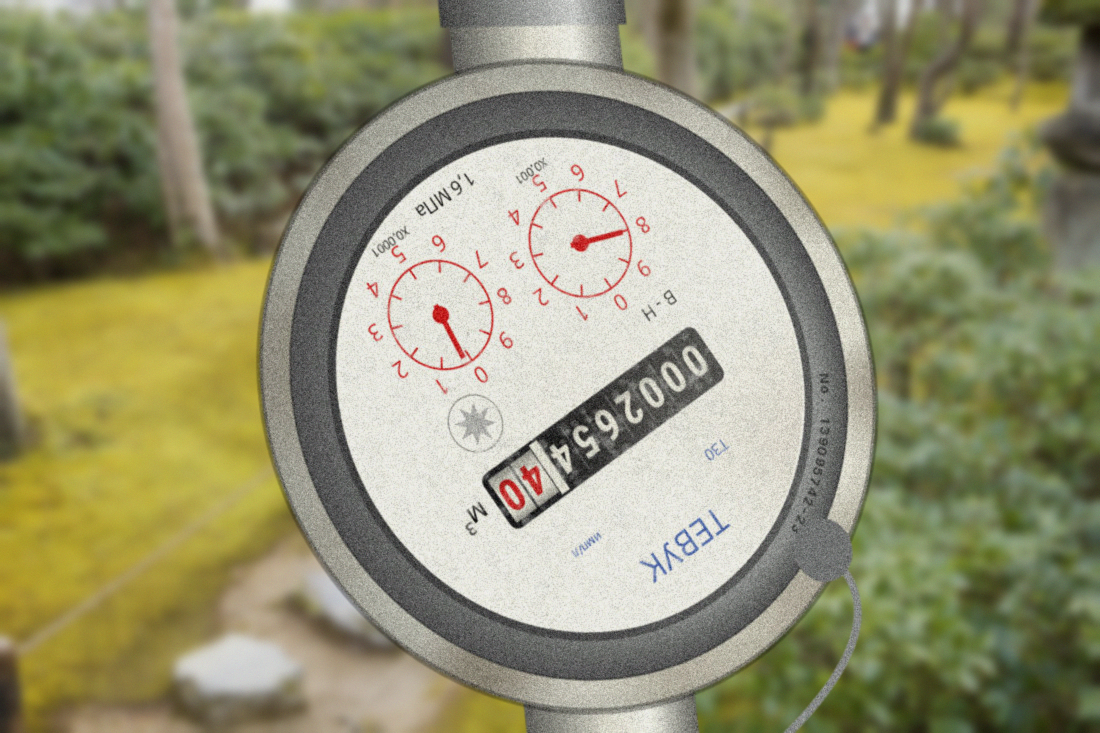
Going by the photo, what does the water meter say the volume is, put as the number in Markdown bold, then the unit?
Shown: **2654.4080** m³
